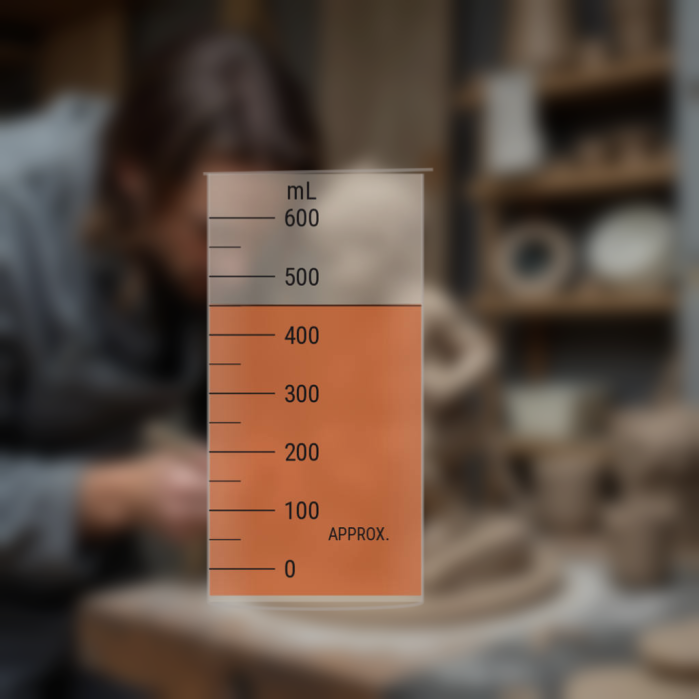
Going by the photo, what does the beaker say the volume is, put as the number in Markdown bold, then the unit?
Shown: **450** mL
